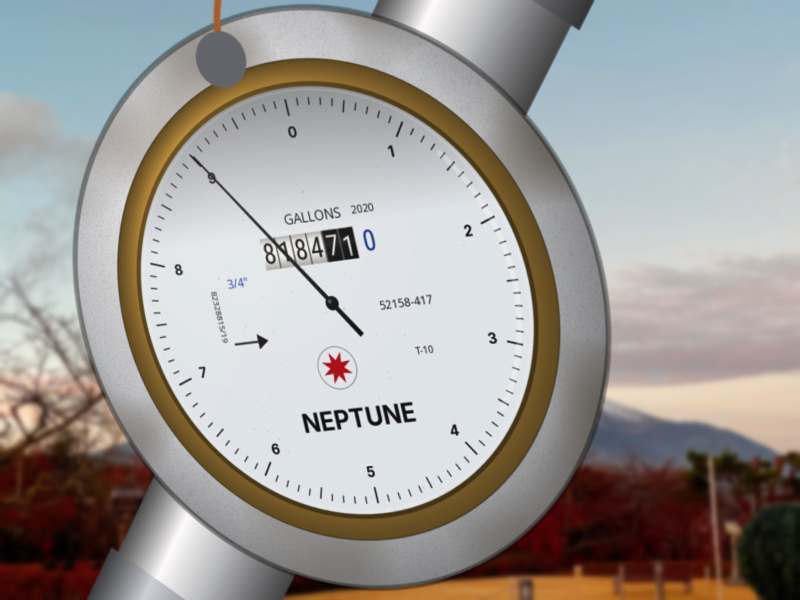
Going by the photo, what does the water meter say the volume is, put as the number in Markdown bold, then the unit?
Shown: **8184709.0** gal
